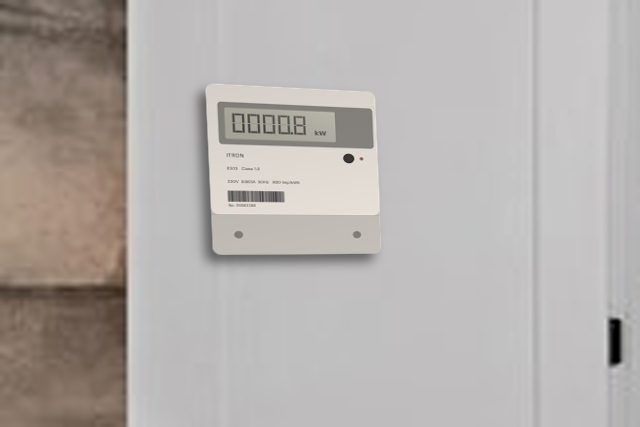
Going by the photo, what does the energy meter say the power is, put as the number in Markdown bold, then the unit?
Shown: **0.8** kW
